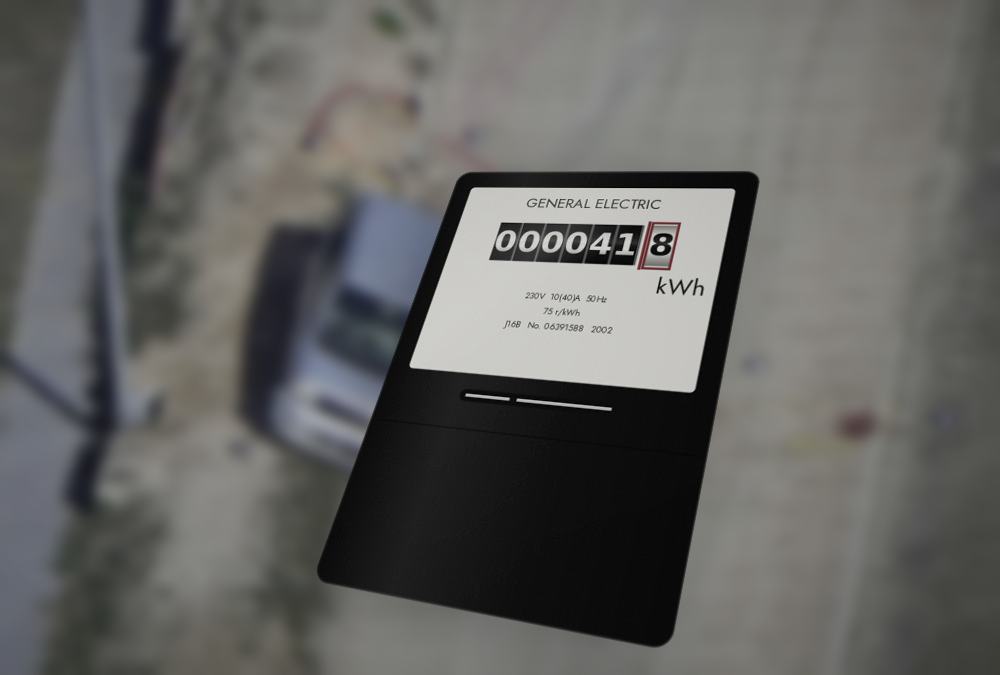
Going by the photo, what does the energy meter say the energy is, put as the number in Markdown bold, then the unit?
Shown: **41.8** kWh
